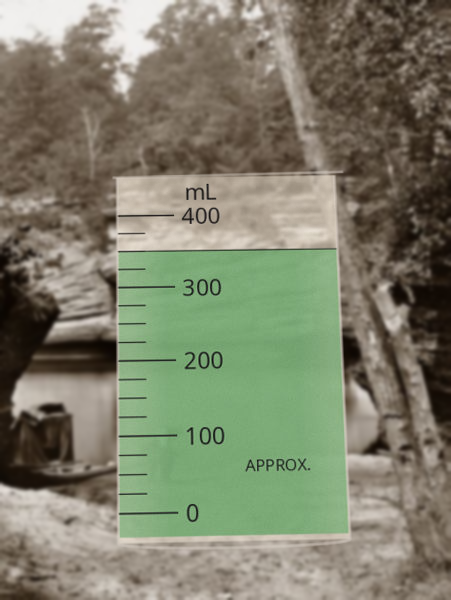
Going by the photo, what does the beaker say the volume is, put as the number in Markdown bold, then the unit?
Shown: **350** mL
